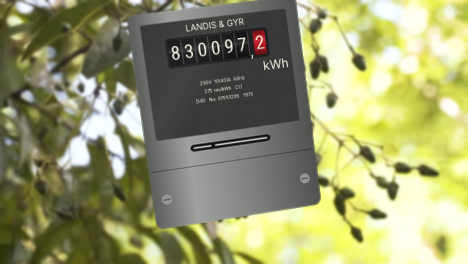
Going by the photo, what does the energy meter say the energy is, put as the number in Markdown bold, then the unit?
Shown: **830097.2** kWh
